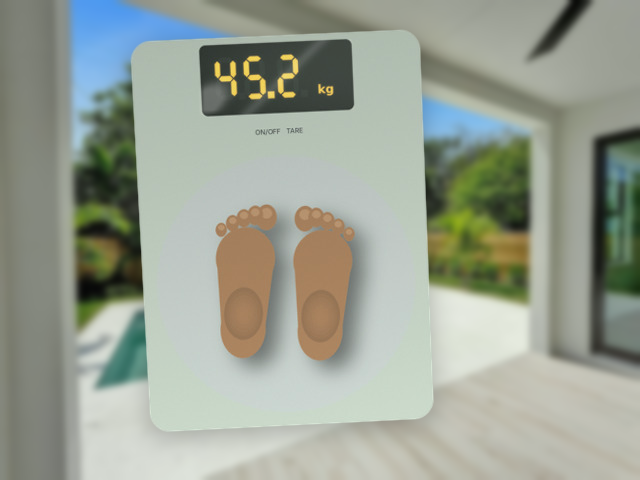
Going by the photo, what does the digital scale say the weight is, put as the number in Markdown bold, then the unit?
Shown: **45.2** kg
